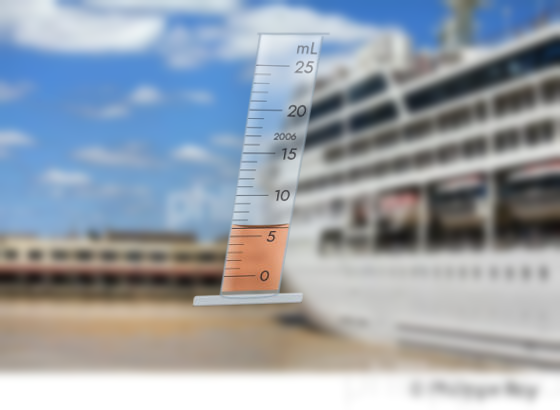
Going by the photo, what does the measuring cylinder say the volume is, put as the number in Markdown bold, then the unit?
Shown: **6** mL
